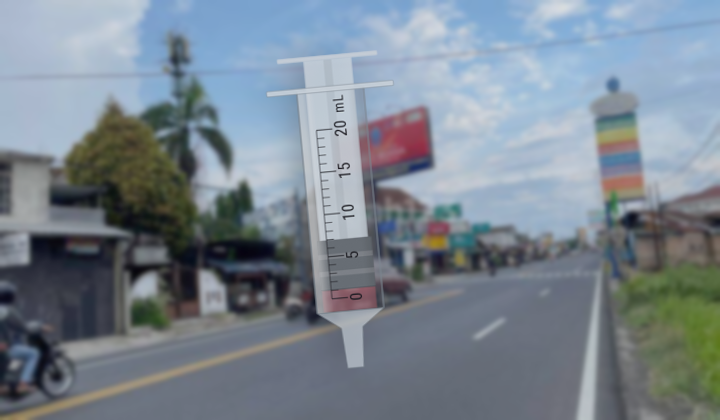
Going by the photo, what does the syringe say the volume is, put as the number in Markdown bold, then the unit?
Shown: **1** mL
